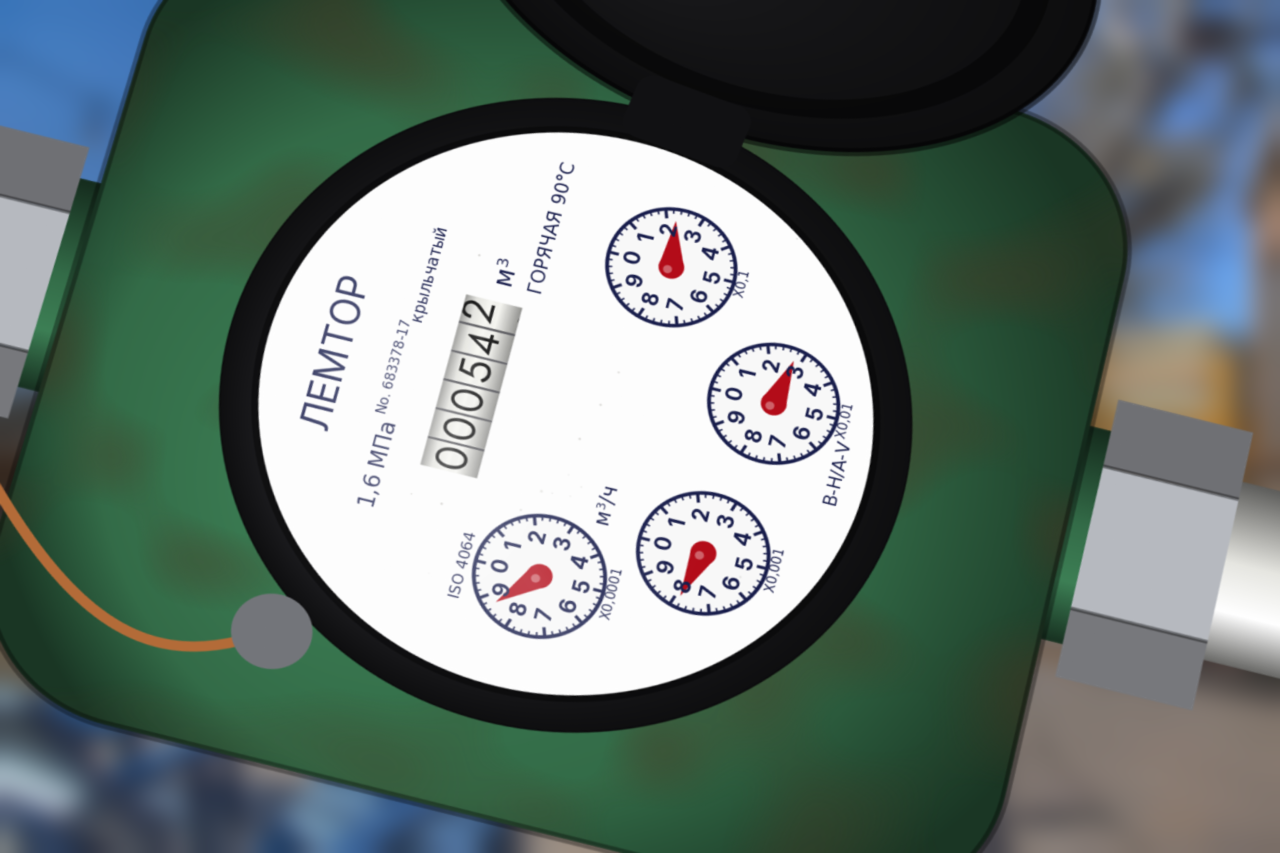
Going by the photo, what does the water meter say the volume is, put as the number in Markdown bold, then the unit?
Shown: **542.2278** m³
